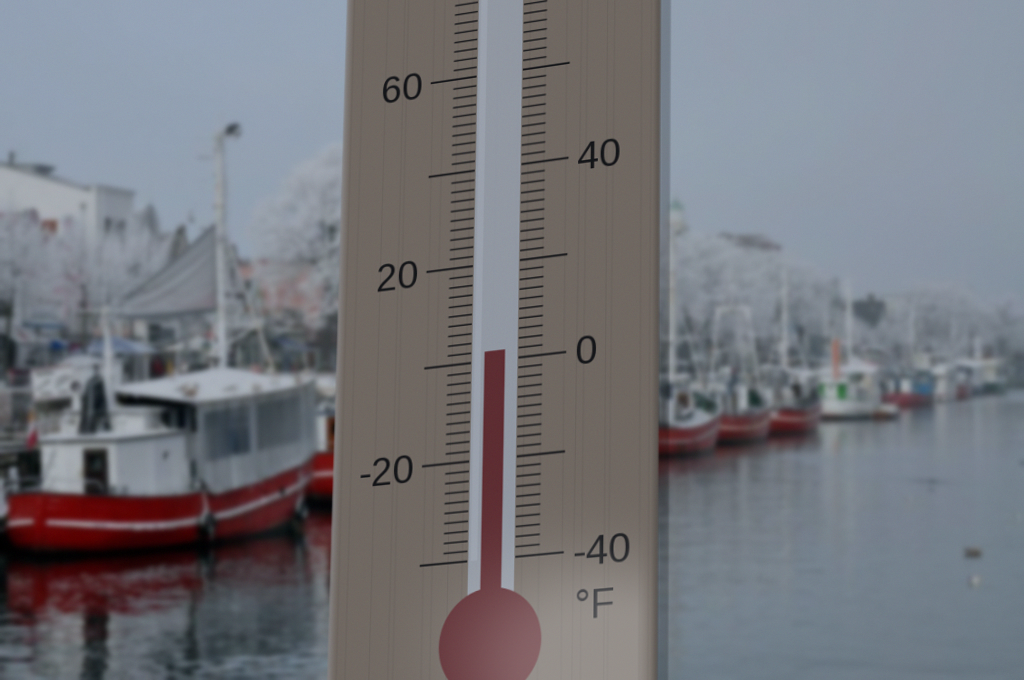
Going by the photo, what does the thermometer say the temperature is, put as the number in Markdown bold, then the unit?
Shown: **2** °F
